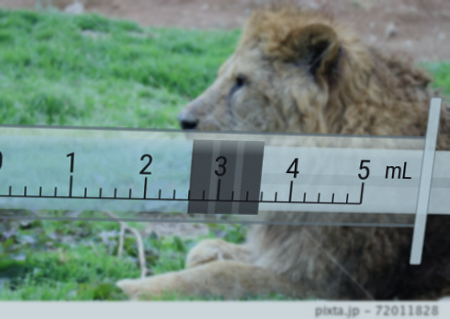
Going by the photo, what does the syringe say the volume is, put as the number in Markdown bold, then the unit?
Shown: **2.6** mL
